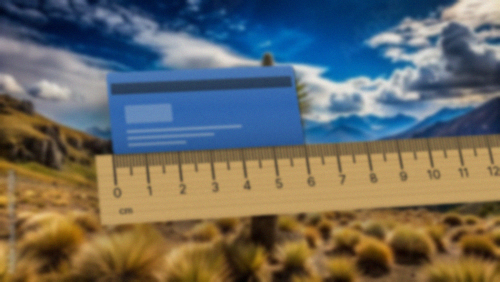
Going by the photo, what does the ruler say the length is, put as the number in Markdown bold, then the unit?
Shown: **6** cm
